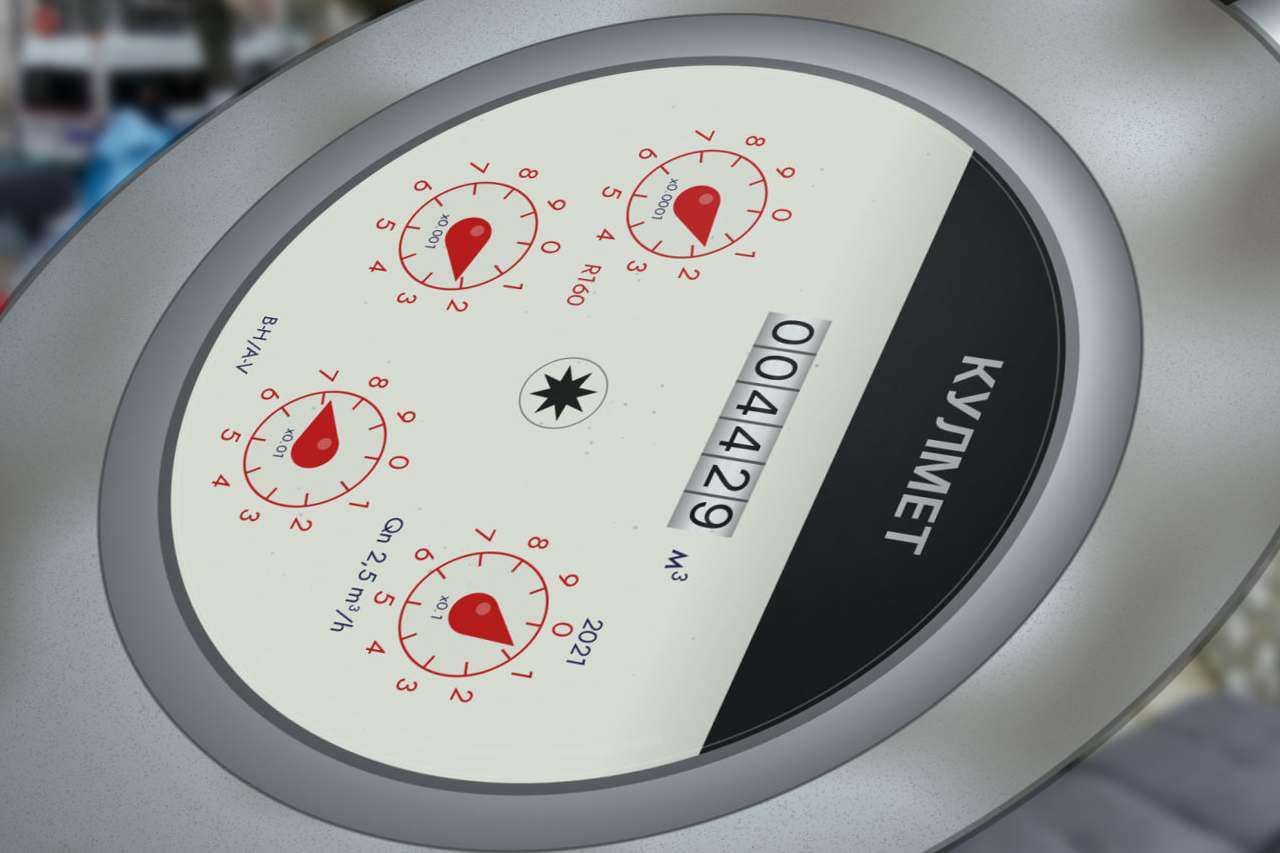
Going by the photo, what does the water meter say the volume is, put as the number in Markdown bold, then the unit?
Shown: **4429.0721** m³
